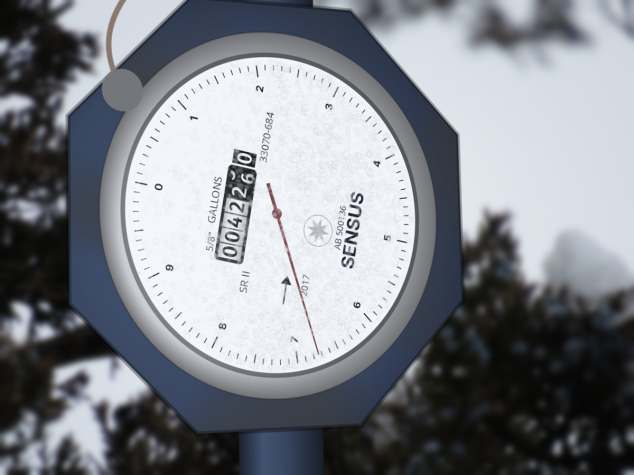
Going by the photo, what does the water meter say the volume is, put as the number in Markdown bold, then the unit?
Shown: **42256.7** gal
